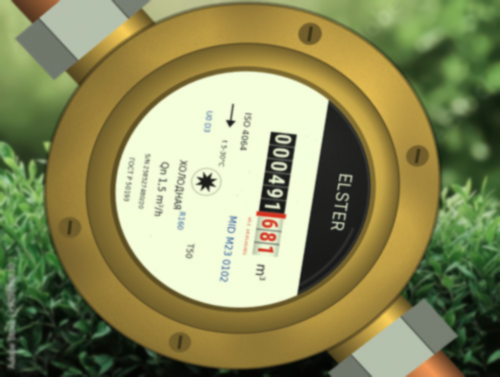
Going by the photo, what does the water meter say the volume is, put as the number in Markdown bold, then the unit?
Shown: **491.681** m³
